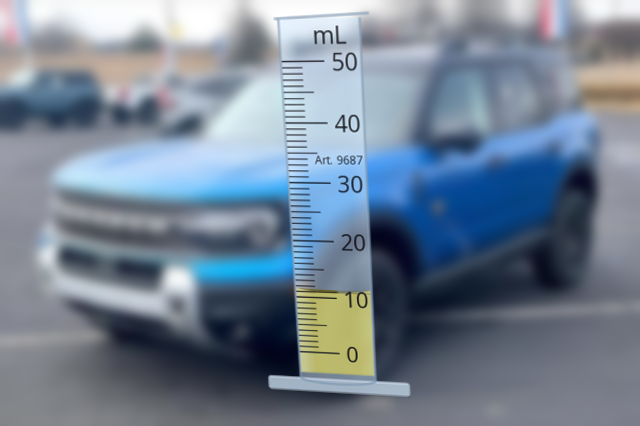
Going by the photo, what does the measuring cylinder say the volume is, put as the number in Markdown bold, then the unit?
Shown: **11** mL
